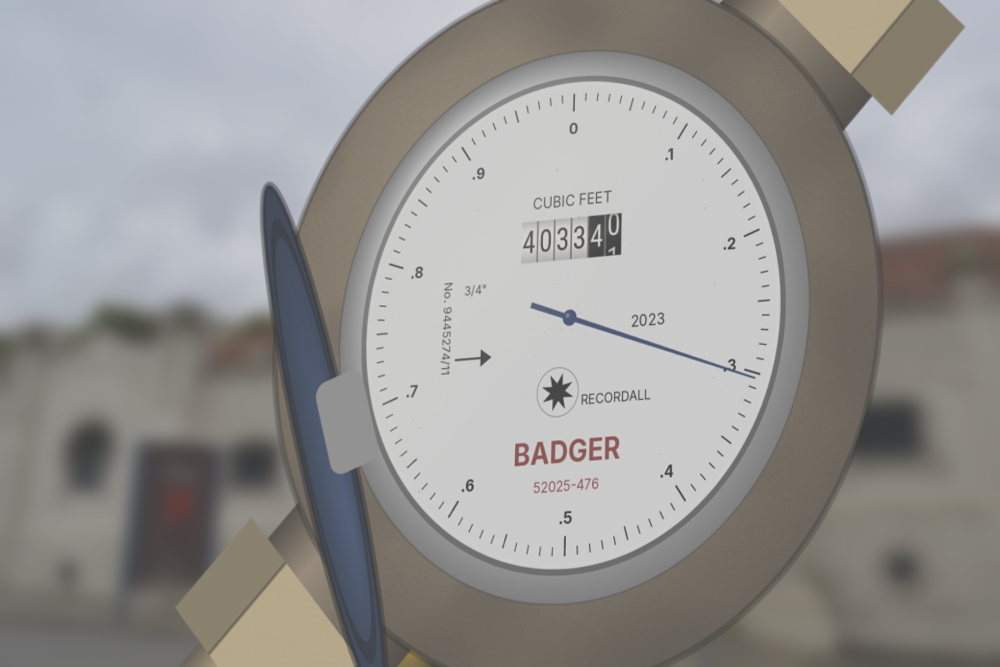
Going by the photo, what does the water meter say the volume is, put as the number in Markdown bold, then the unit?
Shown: **403340.30** ft³
